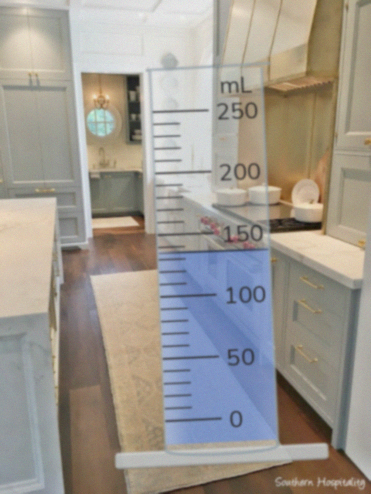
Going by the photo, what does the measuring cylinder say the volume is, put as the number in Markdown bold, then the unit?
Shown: **135** mL
